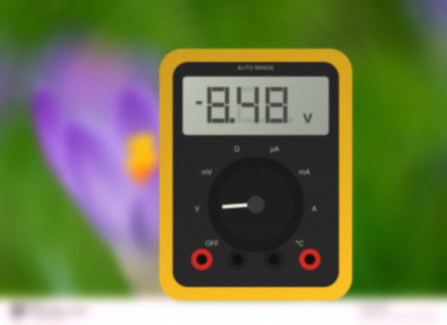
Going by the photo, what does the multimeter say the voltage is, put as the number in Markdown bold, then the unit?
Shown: **-8.48** V
